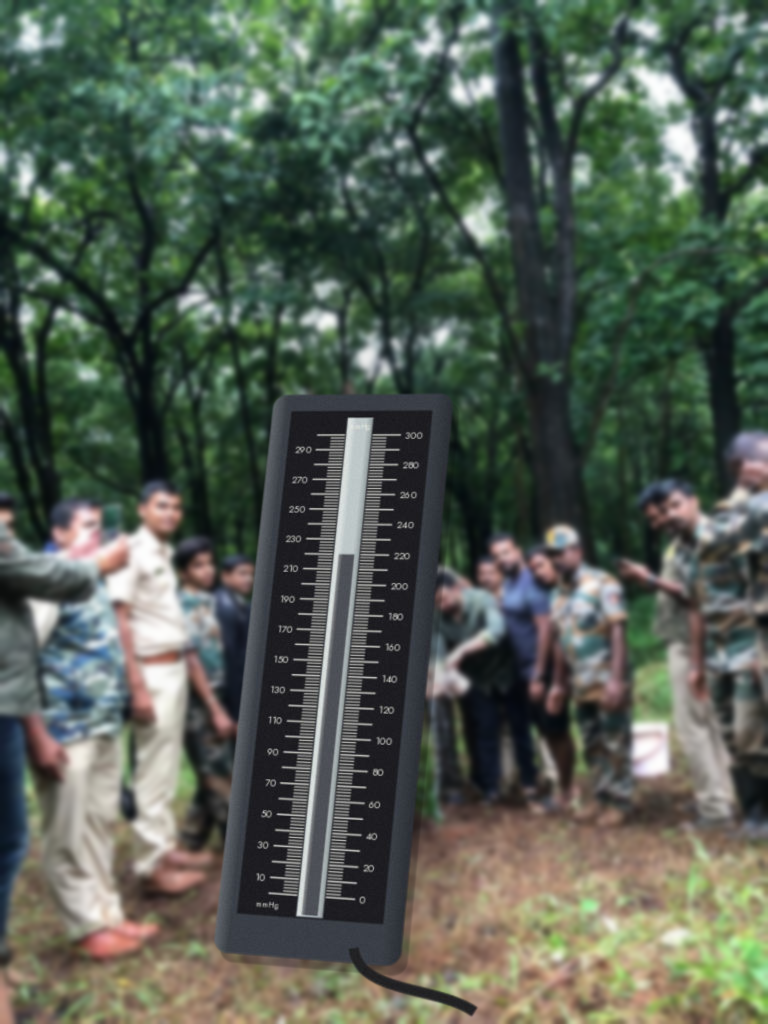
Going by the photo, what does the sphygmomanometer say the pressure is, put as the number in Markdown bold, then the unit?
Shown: **220** mmHg
